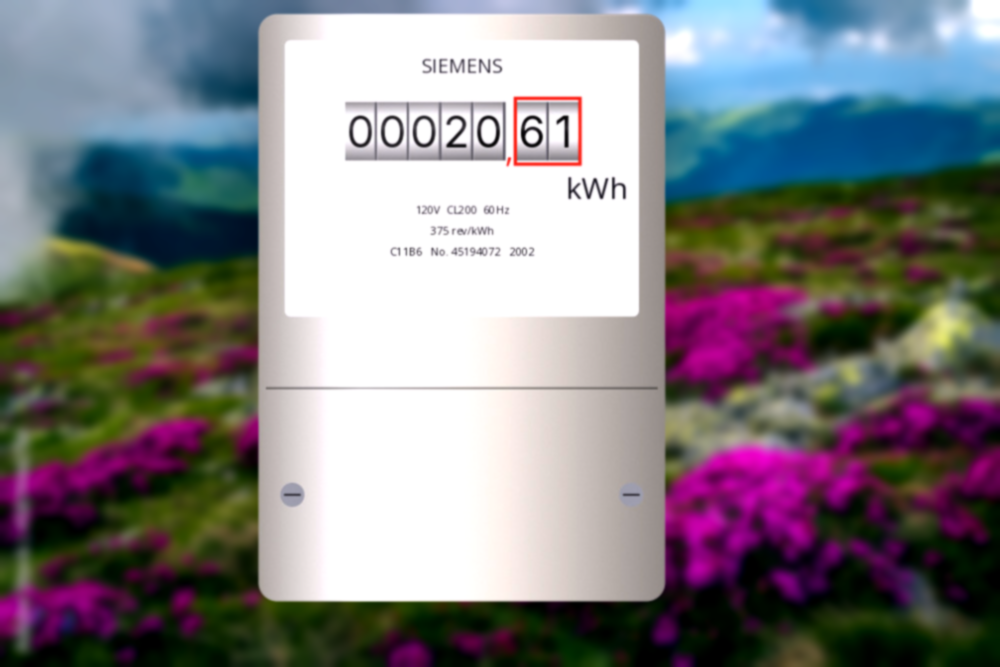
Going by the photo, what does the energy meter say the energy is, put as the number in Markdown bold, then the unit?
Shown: **20.61** kWh
